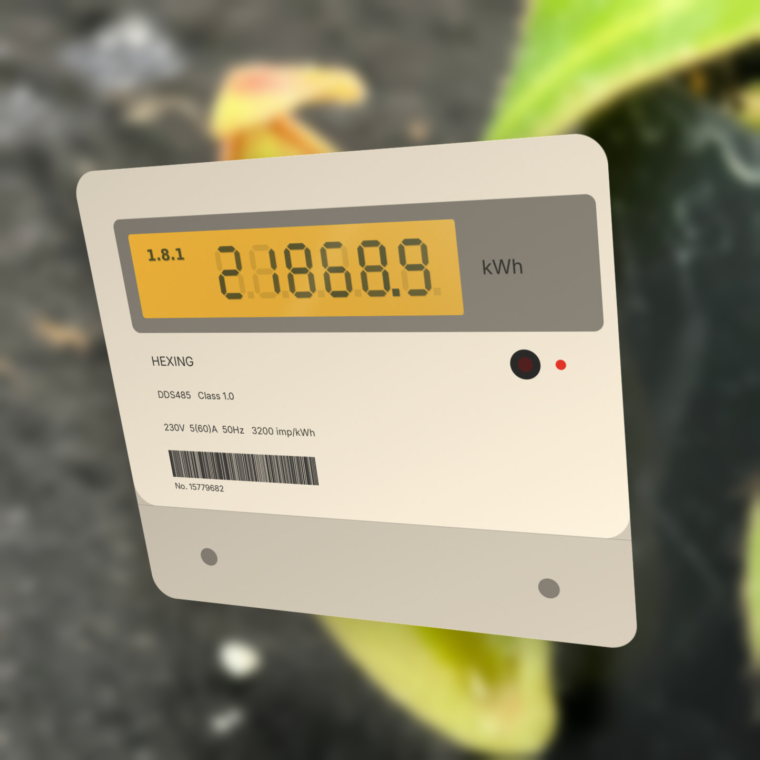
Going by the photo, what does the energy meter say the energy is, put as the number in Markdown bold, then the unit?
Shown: **21868.9** kWh
